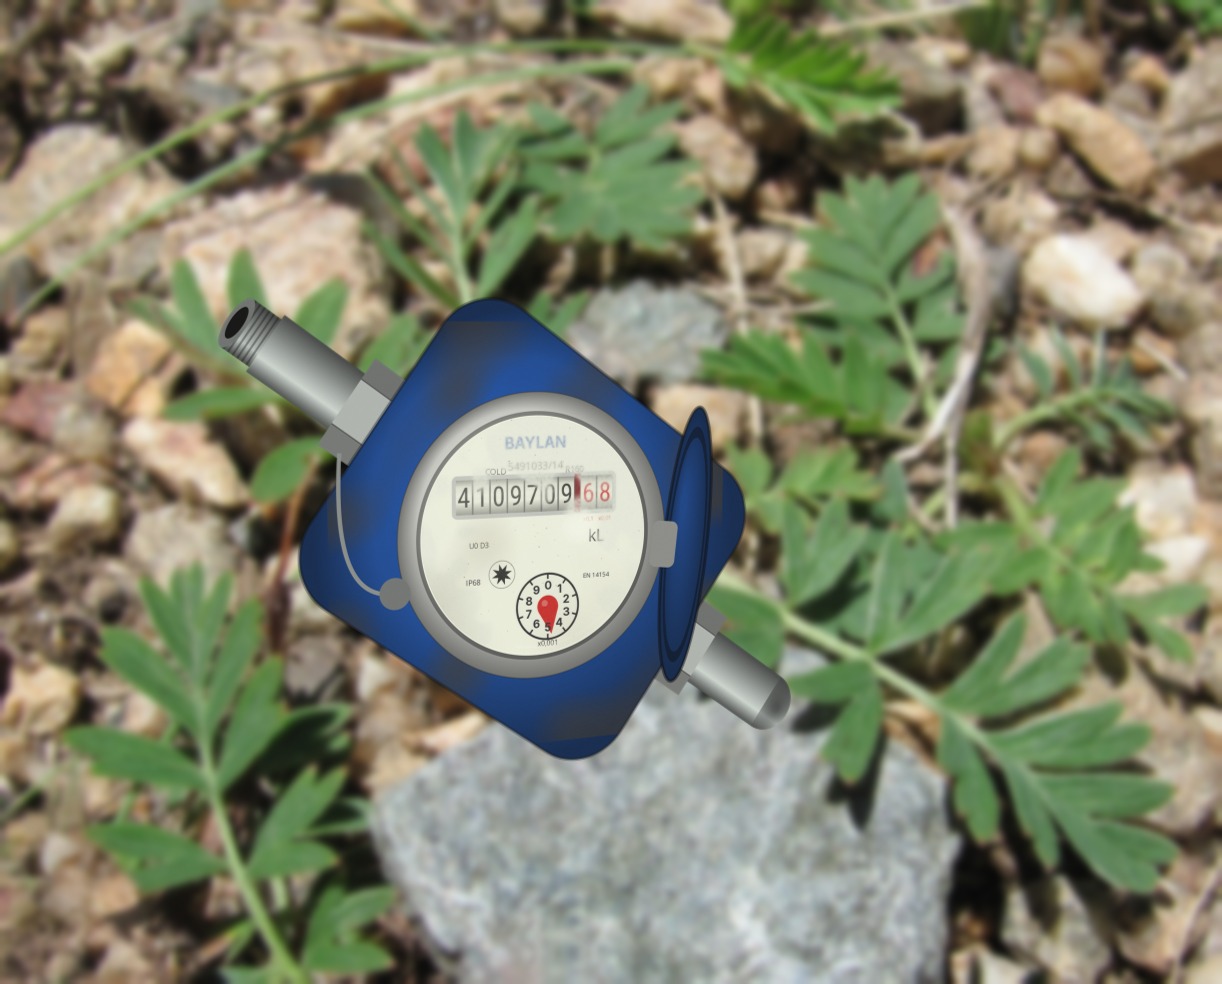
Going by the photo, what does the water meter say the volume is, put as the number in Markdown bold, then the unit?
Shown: **4109709.684** kL
